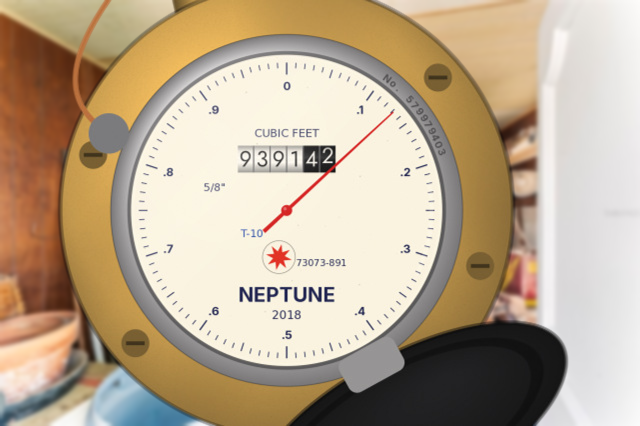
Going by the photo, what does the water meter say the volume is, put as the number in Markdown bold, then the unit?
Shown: **939142.13** ft³
